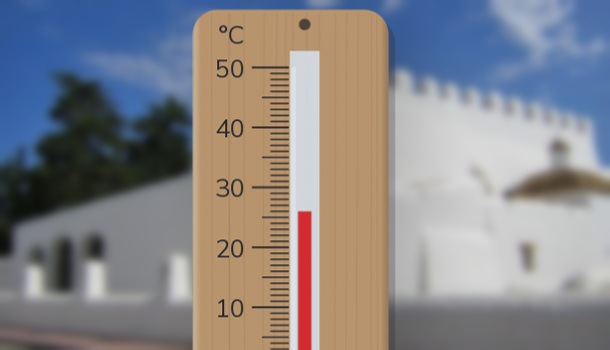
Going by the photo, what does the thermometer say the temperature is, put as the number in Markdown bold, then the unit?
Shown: **26** °C
